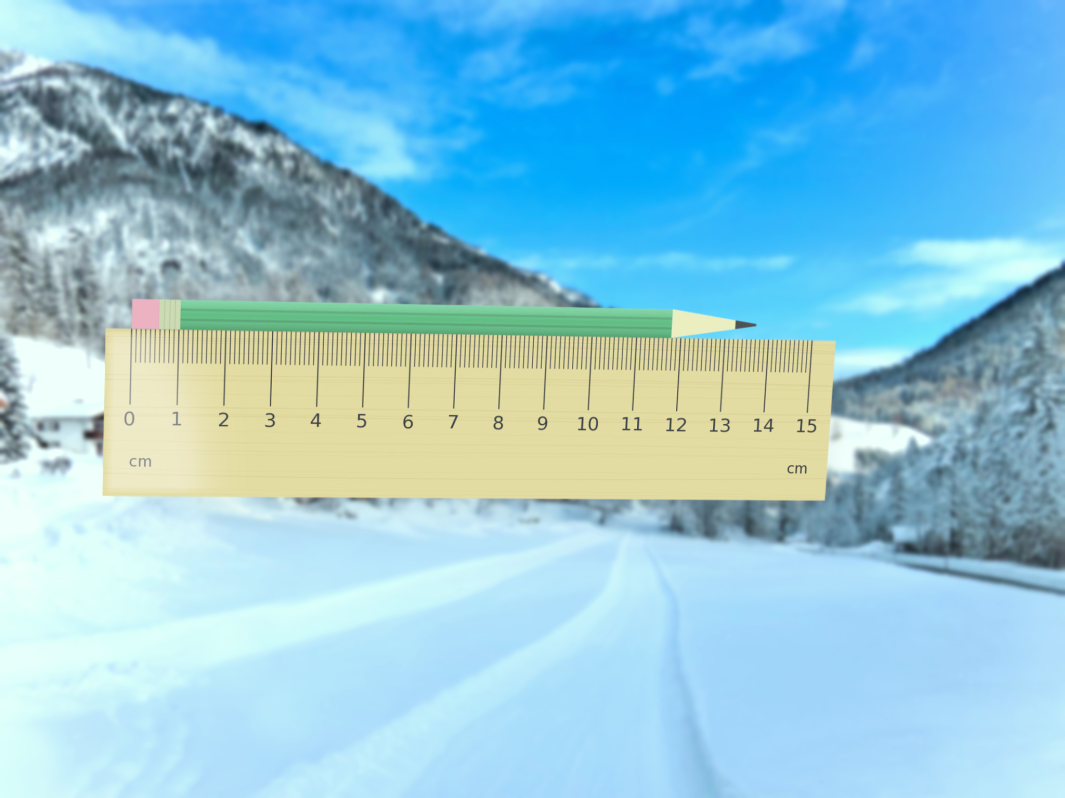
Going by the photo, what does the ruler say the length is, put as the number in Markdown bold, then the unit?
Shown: **13.7** cm
